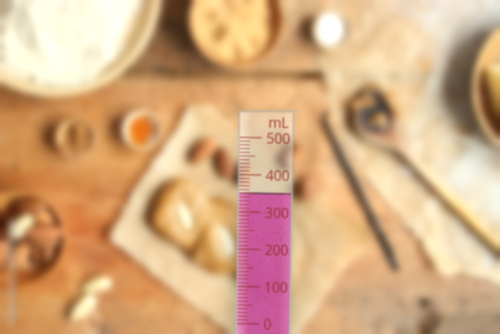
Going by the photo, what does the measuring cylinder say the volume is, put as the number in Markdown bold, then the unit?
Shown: **350** mL
